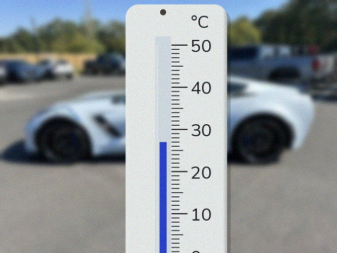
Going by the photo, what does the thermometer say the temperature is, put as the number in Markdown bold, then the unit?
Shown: **27** °C
